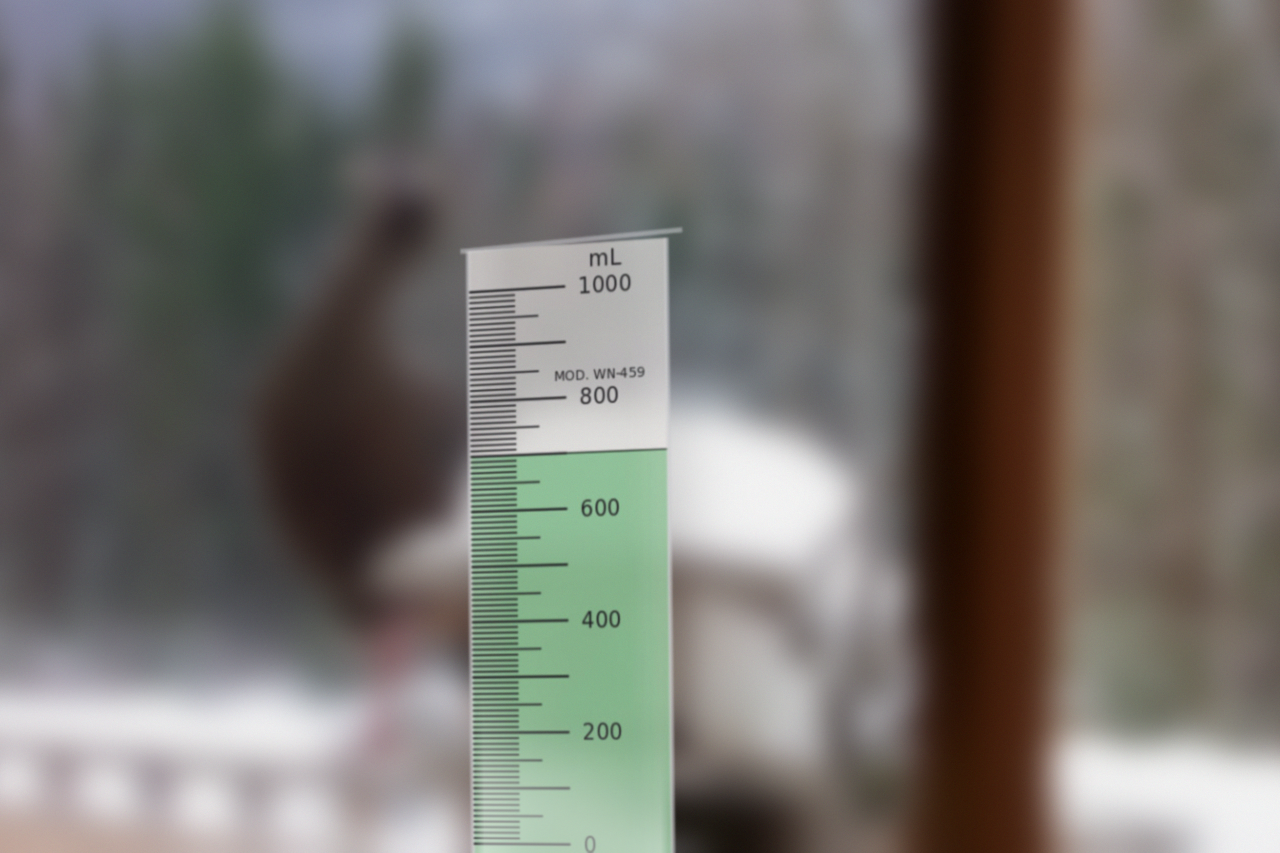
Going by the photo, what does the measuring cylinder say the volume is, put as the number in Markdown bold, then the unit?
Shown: **700** mL
